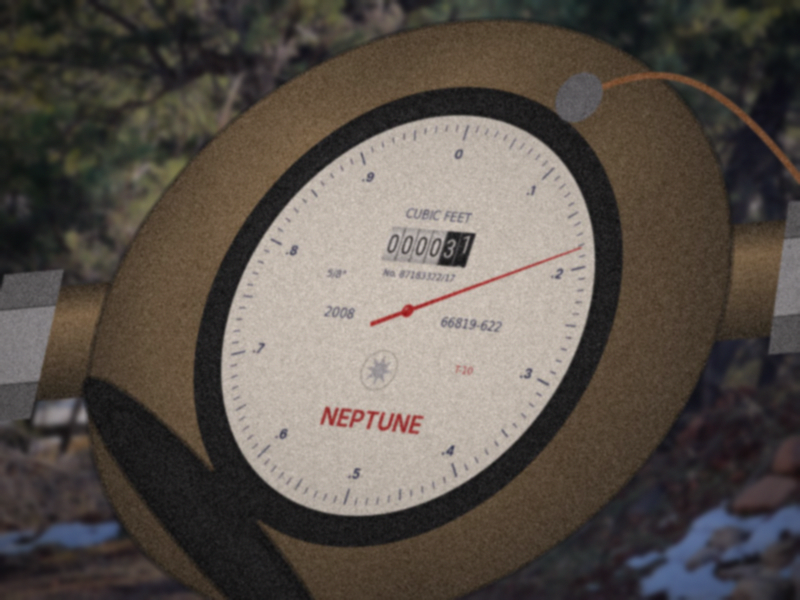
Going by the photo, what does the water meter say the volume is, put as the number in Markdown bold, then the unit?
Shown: **31.18** ft³
